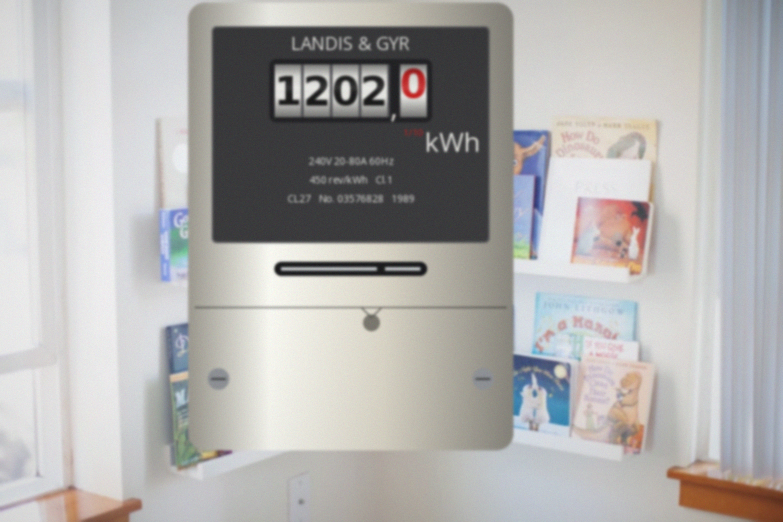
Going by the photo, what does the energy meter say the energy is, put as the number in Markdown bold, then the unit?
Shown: **1202.0** kWh
